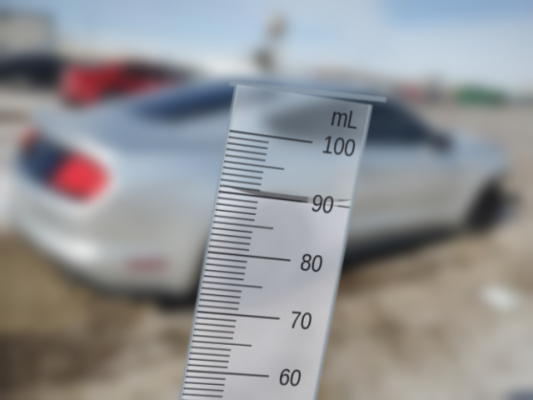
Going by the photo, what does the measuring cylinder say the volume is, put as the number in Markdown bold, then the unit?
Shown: **90** mL
